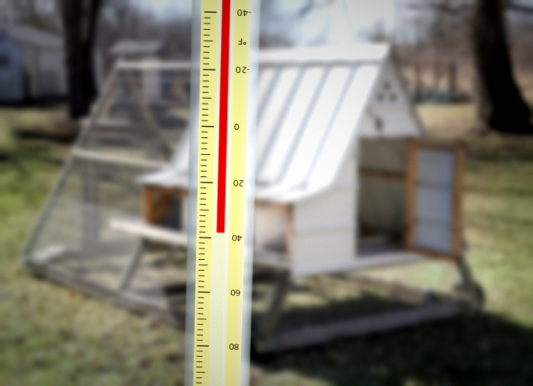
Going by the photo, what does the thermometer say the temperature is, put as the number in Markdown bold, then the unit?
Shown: **38** °F
